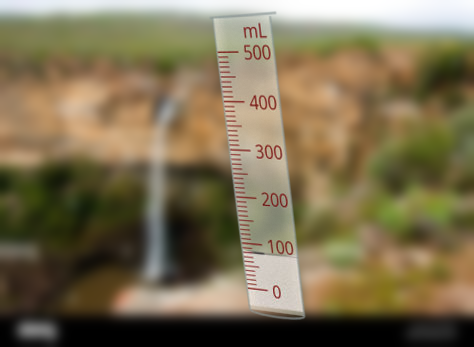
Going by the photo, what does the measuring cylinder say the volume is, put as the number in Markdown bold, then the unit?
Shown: **80** mL
